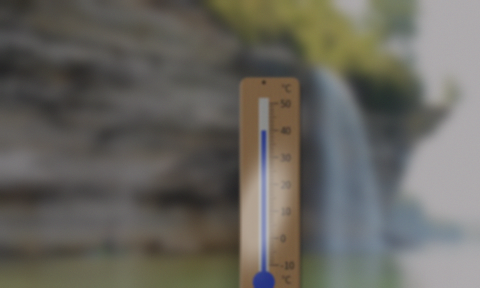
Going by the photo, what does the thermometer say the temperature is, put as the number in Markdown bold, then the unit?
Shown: **40** °C
